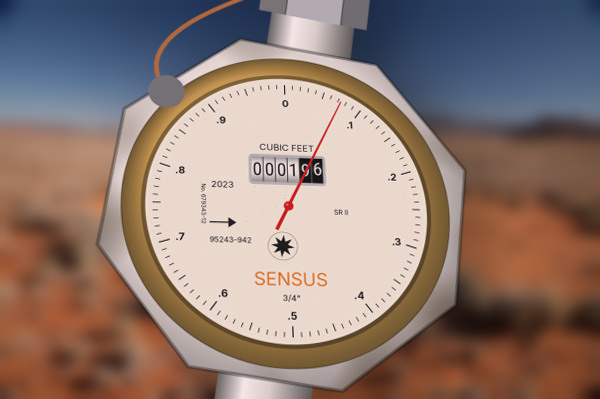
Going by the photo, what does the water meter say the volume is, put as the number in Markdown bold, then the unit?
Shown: **196.07** ft³
